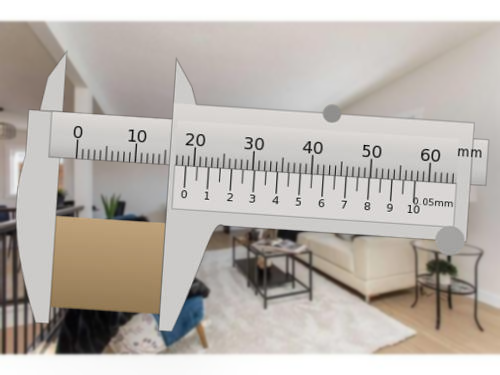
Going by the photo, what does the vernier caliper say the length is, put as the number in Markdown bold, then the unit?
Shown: **18.6** mm
